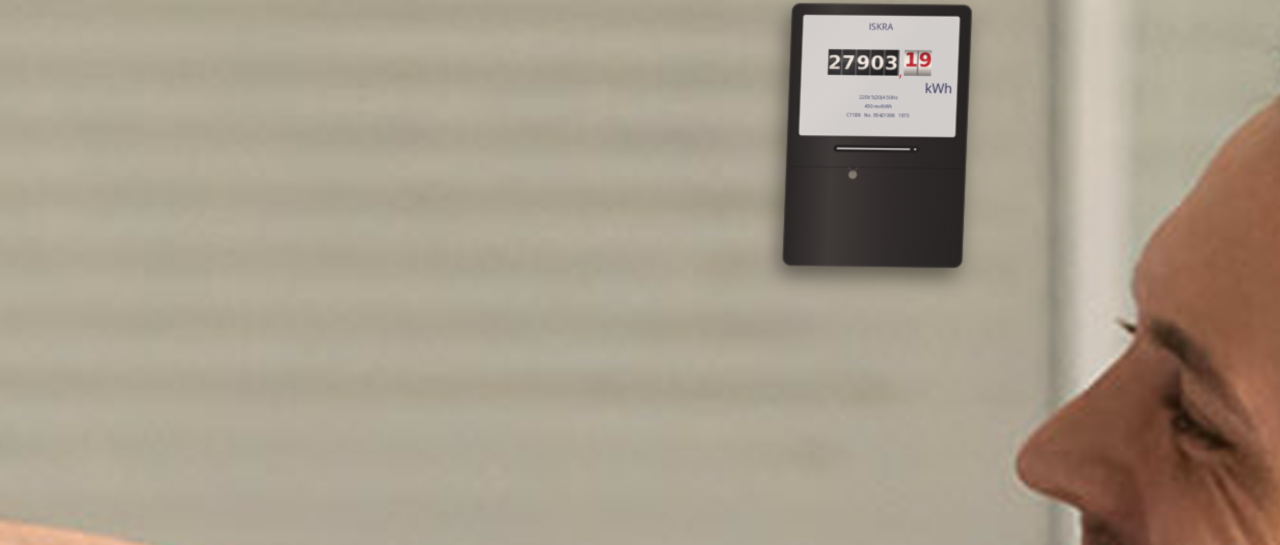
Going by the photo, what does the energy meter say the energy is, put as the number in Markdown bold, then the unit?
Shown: **27903.19** kWh
